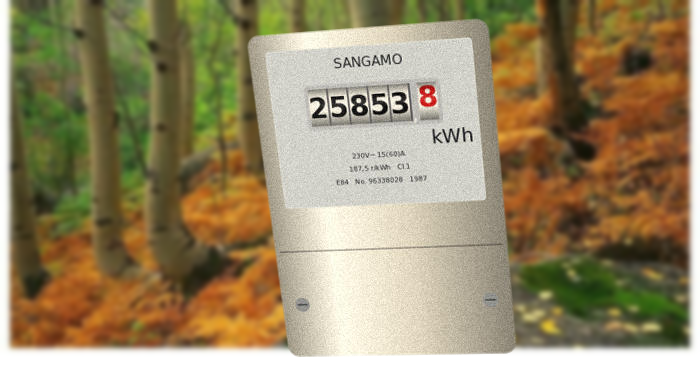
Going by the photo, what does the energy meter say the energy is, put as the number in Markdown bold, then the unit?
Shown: **25853.8** kWh
